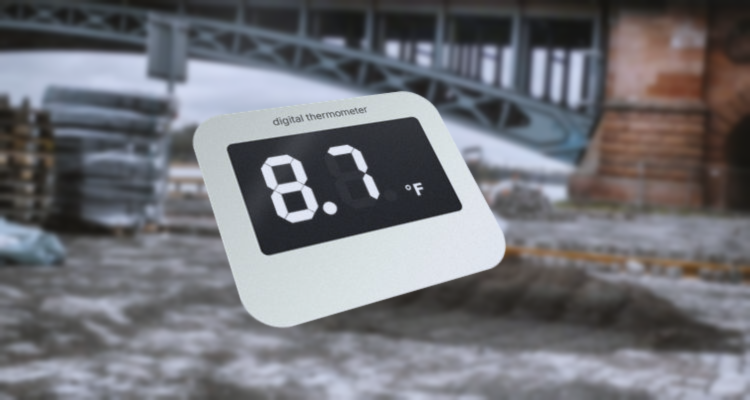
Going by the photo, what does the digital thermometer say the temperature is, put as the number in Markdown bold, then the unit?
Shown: **8.7** °F
